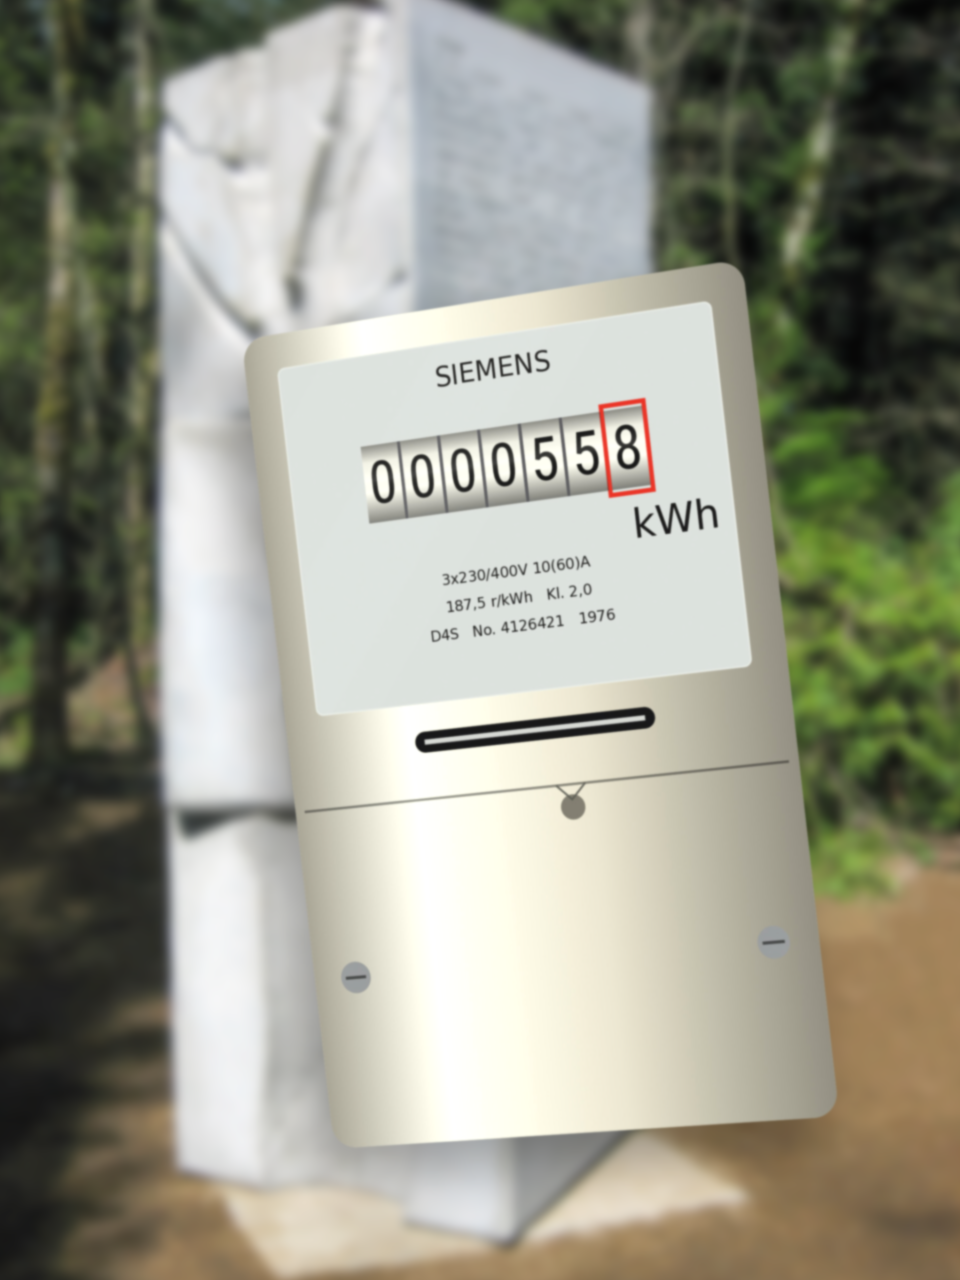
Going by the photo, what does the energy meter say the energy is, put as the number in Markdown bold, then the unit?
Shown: **55.8** kWh
